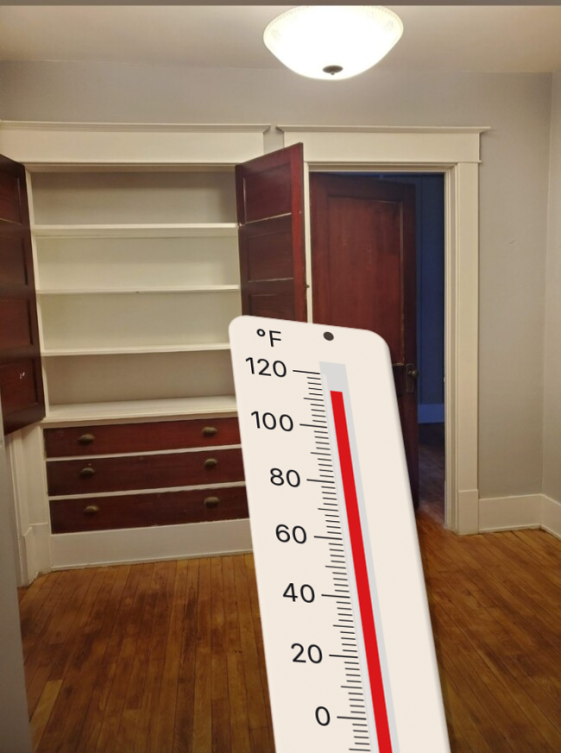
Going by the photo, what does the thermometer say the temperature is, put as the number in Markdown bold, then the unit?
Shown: **114** °F
